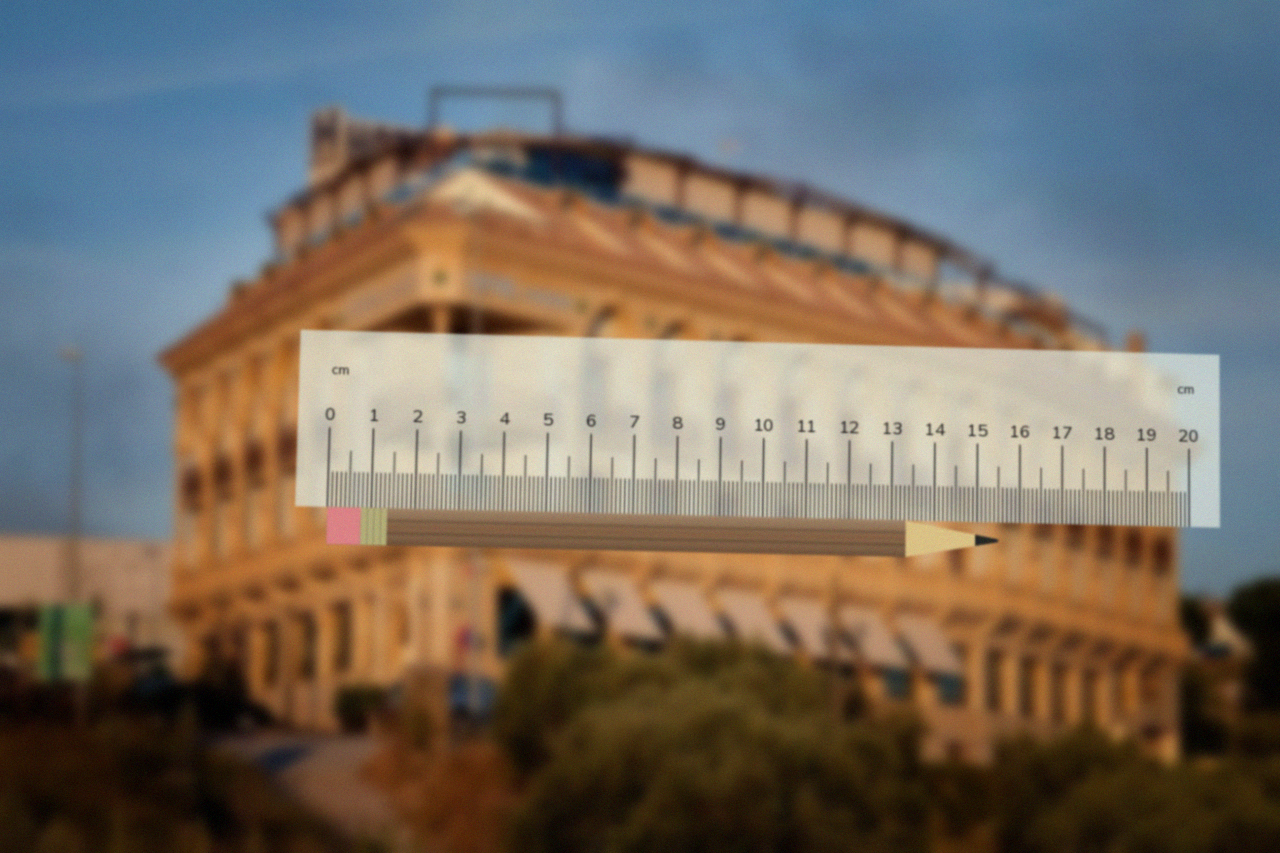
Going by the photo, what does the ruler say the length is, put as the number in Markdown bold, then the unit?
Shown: **15.5** cm
